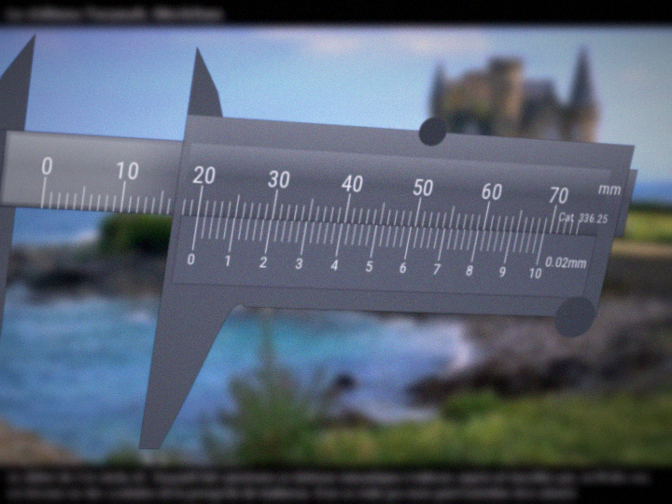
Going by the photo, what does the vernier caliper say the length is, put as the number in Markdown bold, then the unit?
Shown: **20.0** mm
